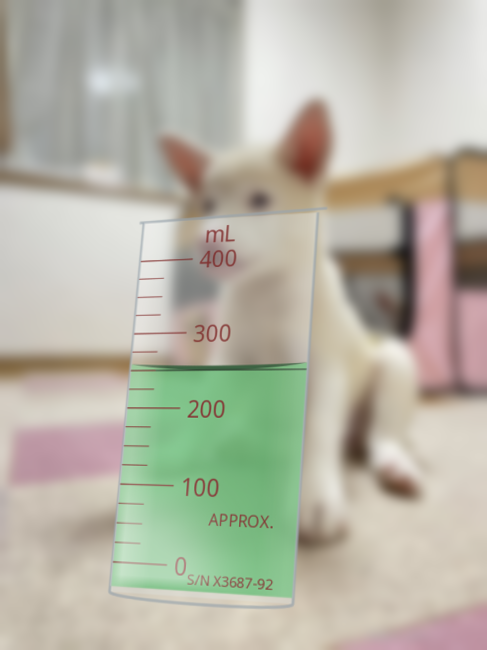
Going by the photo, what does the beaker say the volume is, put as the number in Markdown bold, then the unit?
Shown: **250** mL
